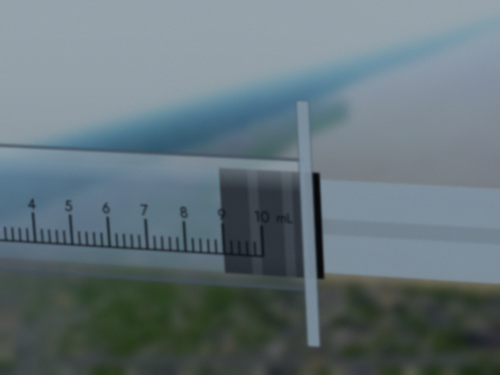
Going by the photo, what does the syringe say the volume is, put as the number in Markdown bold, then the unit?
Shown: **9** mL
